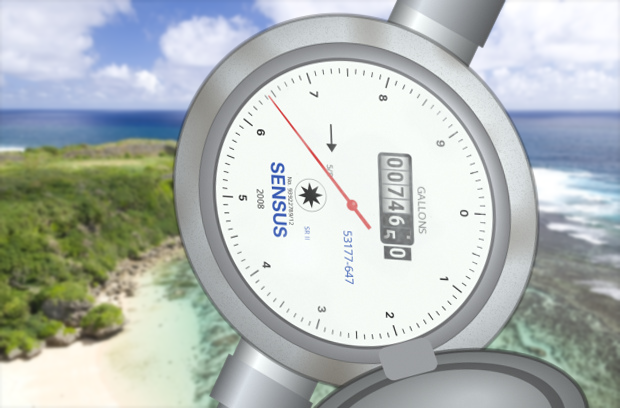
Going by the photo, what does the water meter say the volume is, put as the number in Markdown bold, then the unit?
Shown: **74646.4** gal
